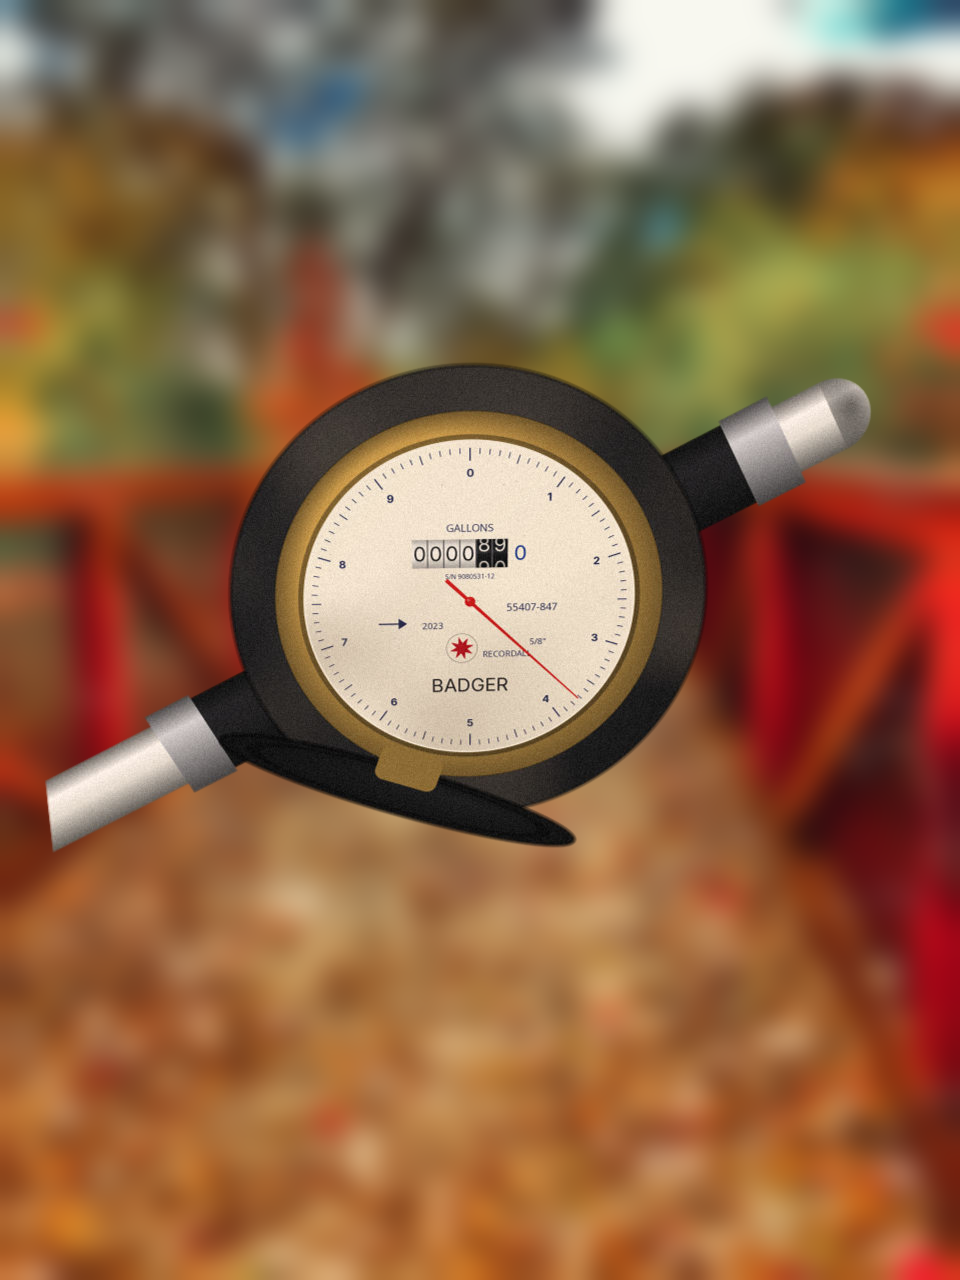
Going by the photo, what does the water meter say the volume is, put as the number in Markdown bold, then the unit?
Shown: **893.7** gal
